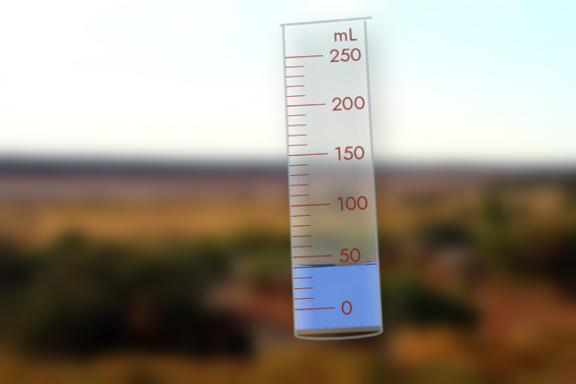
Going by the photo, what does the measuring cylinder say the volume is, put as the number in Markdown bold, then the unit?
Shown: **40** mL
